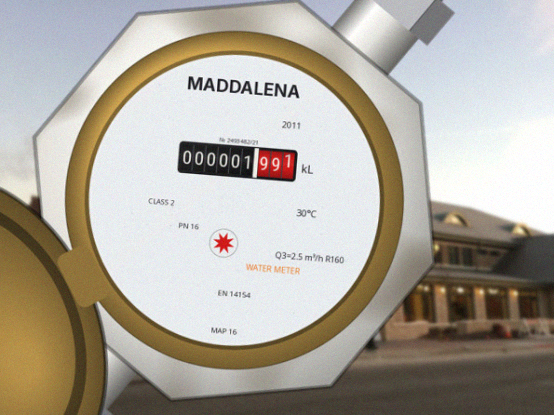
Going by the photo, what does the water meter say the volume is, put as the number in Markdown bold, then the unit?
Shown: **1.991** kL
